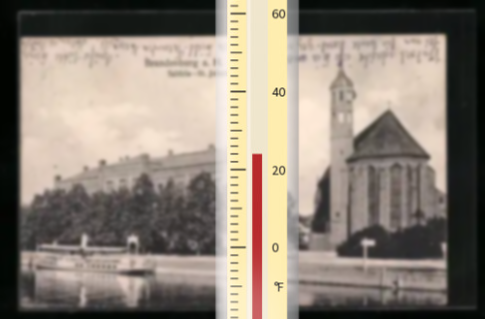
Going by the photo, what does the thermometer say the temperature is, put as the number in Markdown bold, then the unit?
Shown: **24** °F
